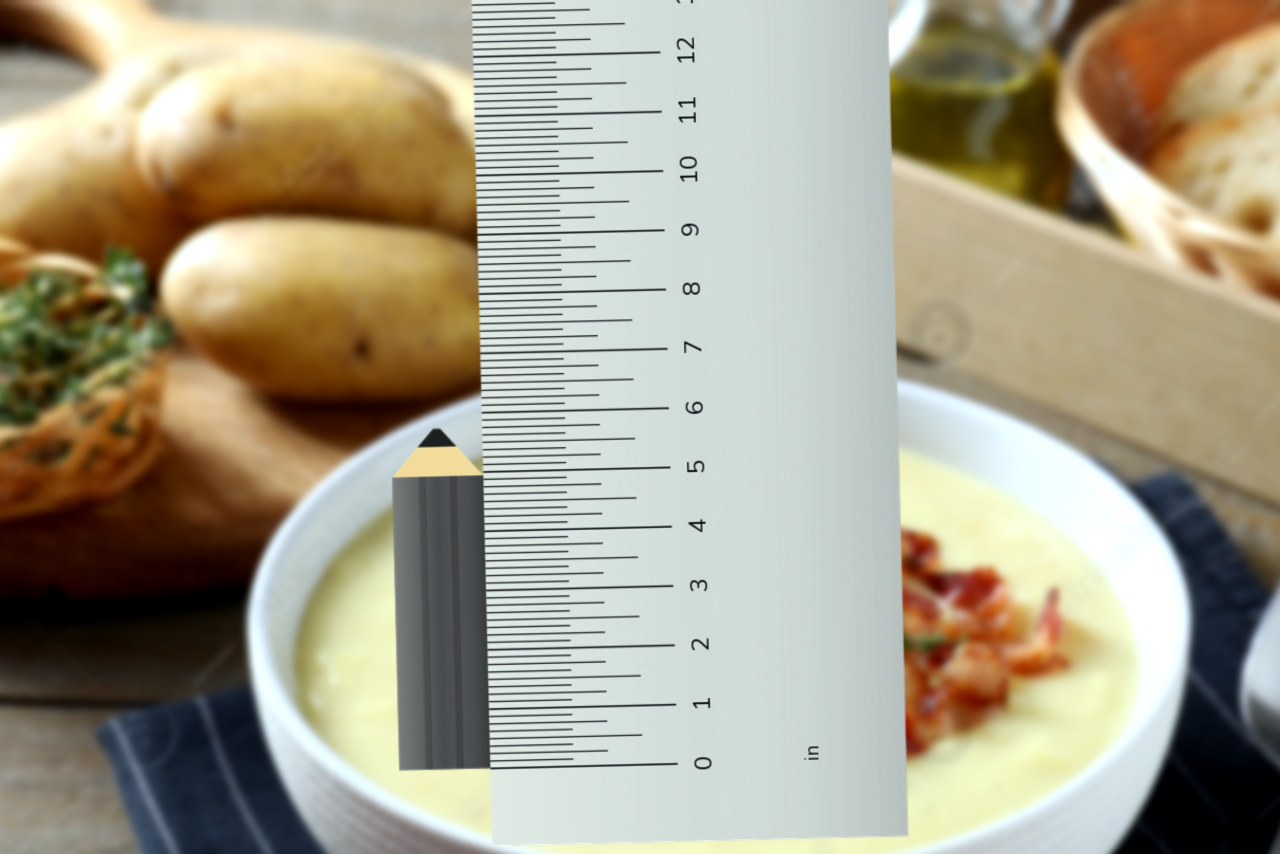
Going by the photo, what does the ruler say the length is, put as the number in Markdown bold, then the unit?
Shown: **5.75** in
